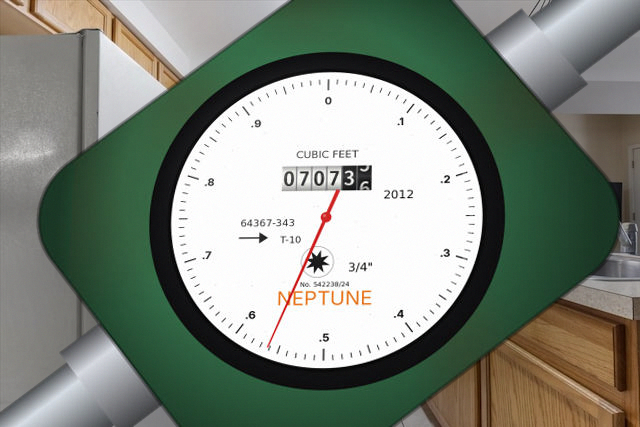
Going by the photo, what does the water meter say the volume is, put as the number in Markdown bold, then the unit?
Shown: **70735.56** ft³
